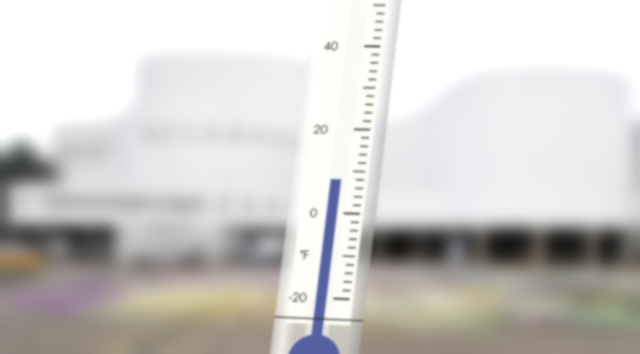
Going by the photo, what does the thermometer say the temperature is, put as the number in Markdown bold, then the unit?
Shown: **8** °F
